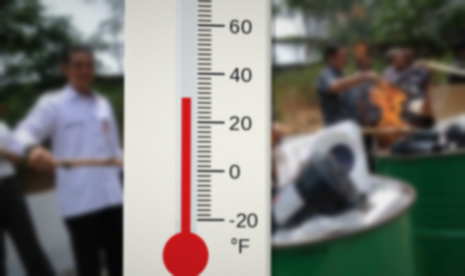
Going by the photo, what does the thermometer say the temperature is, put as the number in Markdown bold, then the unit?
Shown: **30** °F
